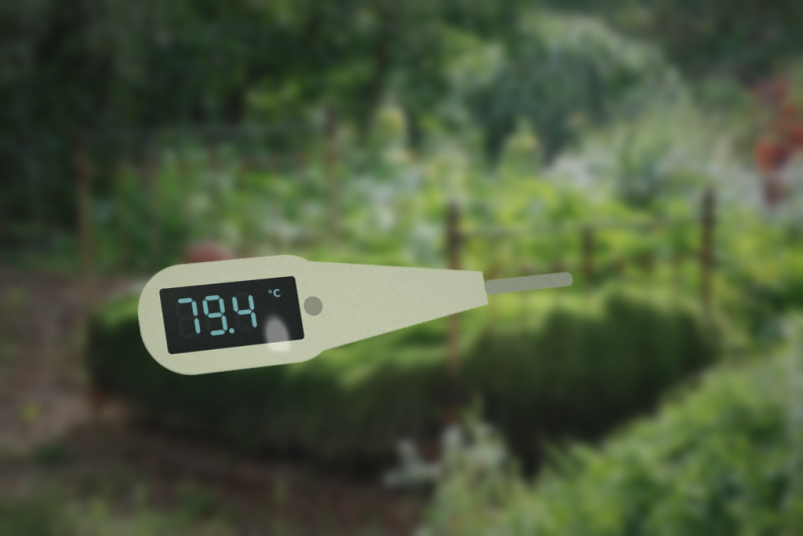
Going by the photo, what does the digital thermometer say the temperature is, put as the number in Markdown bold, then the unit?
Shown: **79.4** °C
